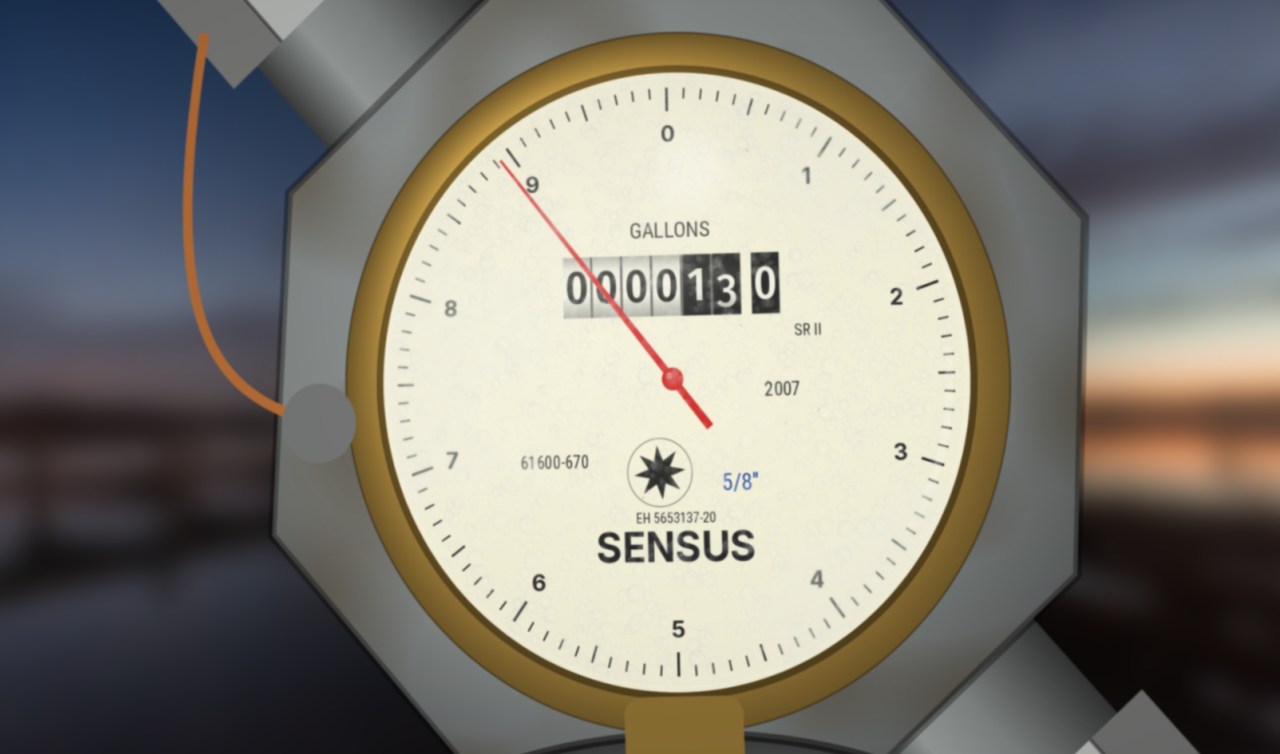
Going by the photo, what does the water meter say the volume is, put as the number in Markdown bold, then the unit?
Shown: **128.9** gal
